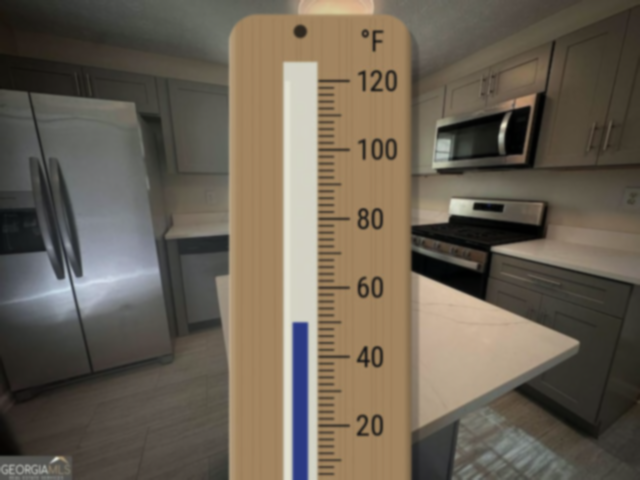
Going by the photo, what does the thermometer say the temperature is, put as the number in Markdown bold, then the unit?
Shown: **50** °F
